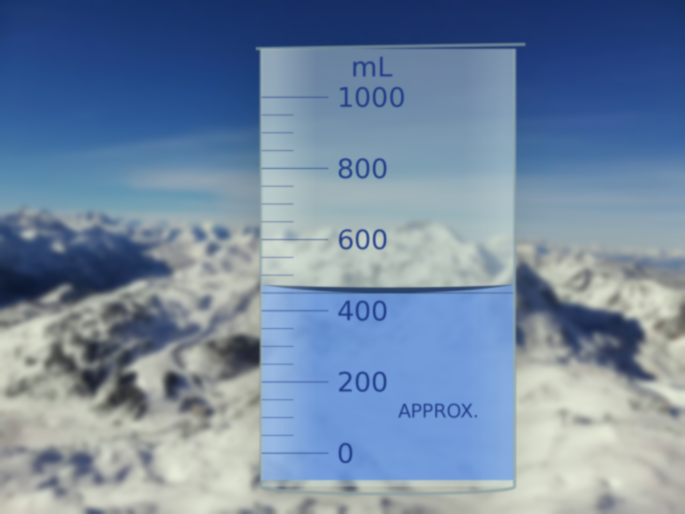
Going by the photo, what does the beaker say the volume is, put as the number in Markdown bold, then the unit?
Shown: **450** mL
